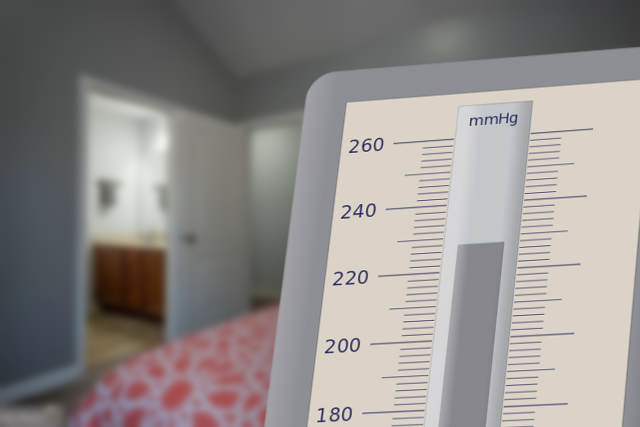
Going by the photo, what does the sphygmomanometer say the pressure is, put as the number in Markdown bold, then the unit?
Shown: **228** mmHg
